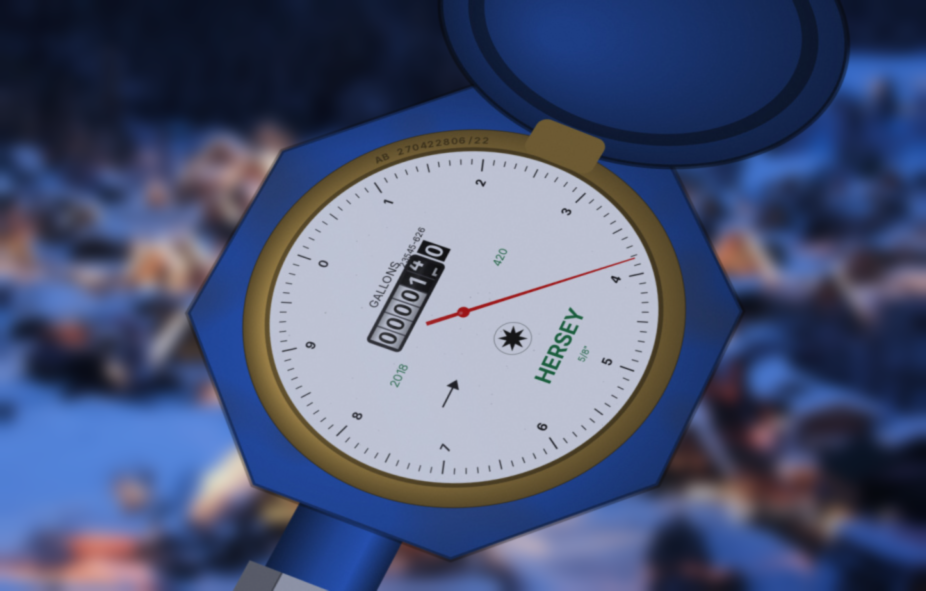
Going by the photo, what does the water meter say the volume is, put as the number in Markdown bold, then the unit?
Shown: **143.8** gal
